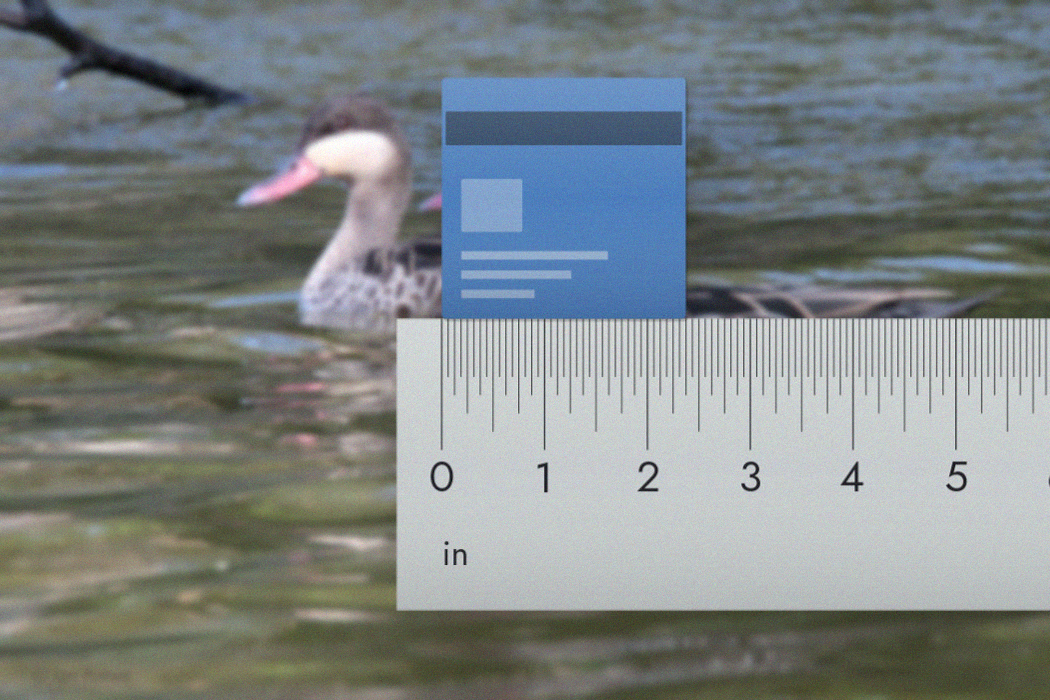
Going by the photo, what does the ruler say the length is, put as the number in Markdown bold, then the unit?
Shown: **2.375** in
